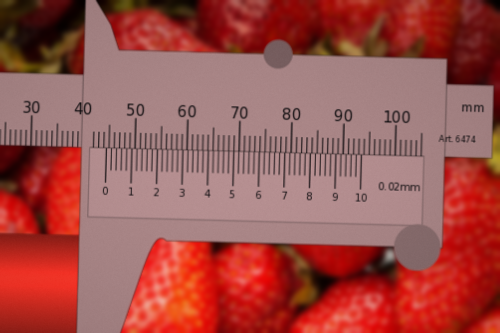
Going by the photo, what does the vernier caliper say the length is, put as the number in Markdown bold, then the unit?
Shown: **44.5** mm
